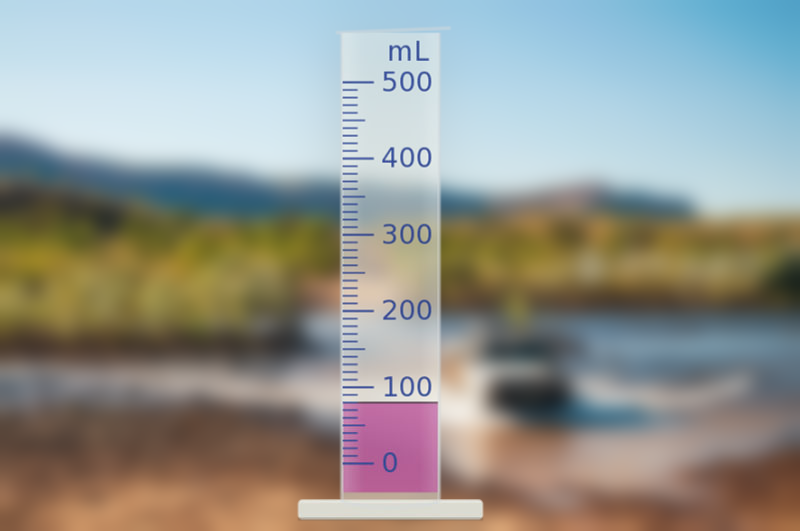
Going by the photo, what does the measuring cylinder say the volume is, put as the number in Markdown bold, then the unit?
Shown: **80** mL
